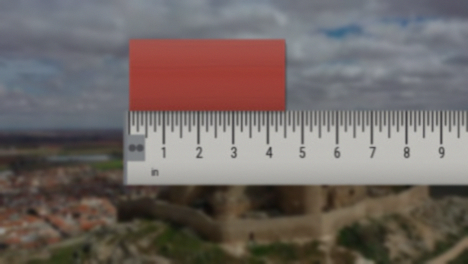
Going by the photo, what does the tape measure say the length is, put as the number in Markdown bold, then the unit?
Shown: **4.5** in
